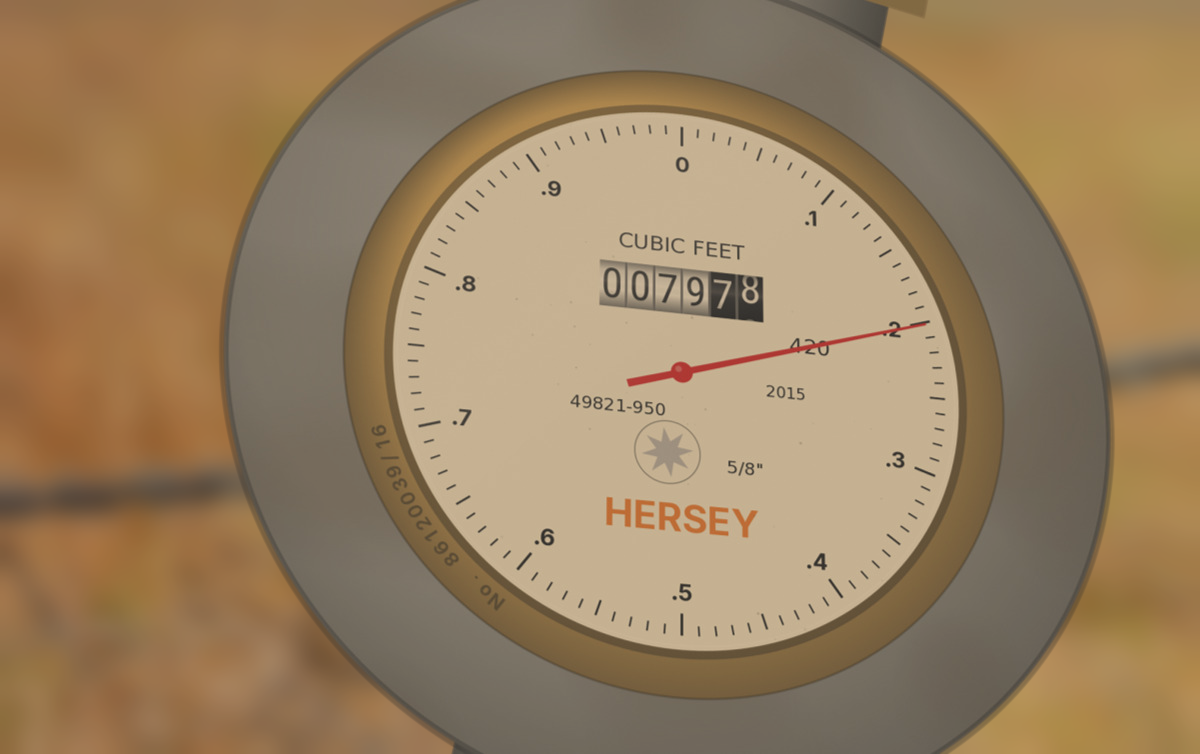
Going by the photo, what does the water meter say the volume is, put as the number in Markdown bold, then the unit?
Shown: **7978.20** ft³
